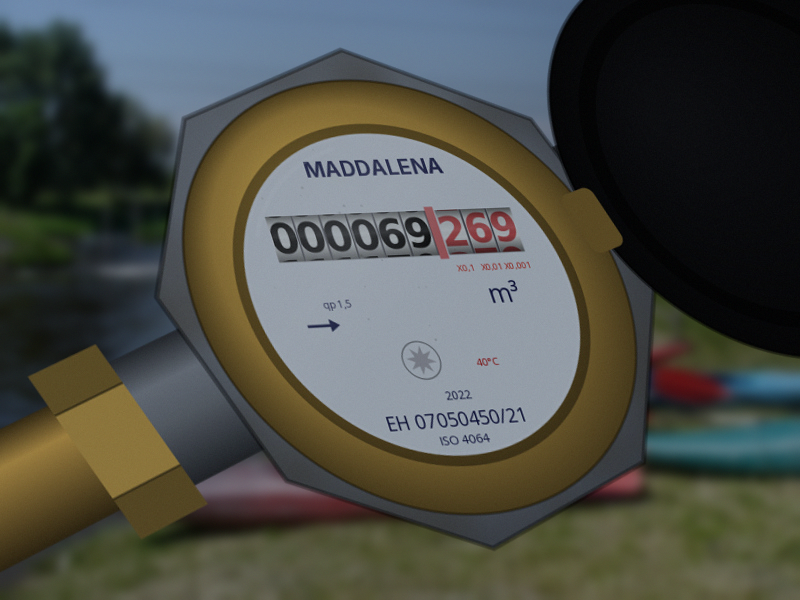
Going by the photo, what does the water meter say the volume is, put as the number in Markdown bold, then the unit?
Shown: **69.269** m³
